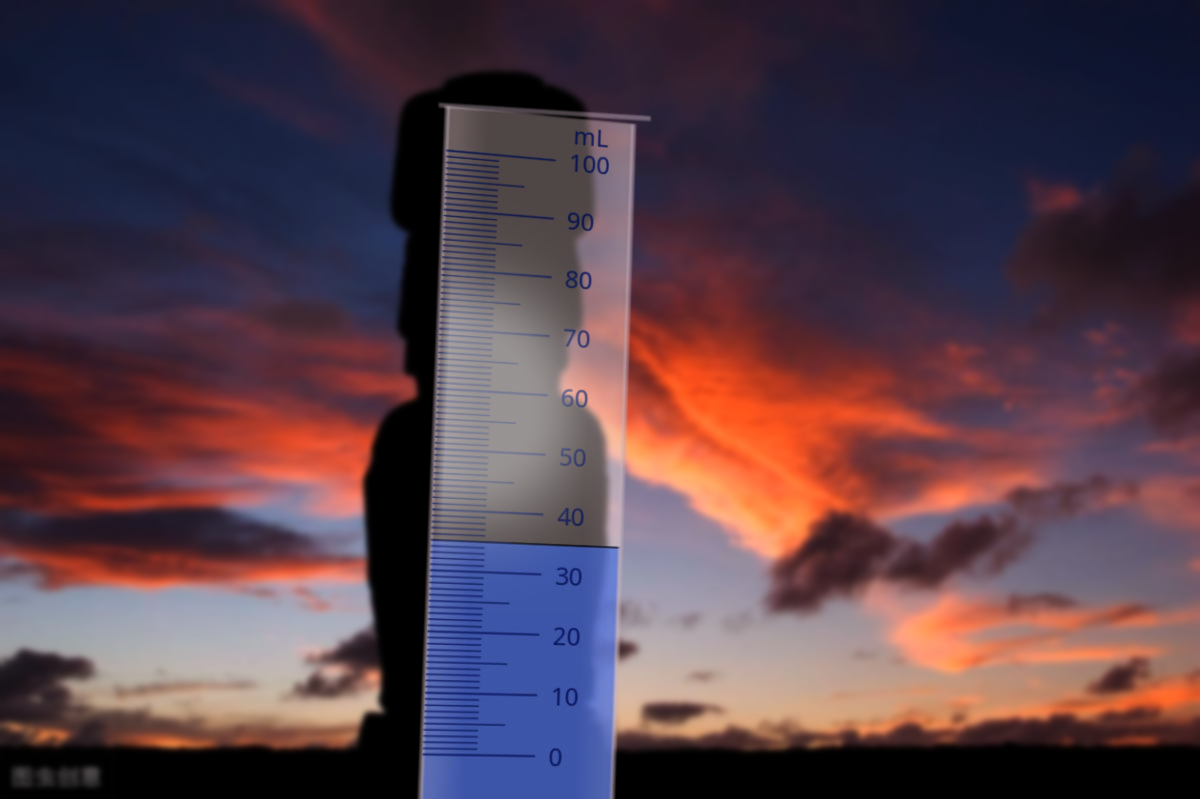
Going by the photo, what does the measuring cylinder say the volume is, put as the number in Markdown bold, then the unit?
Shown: **35** mL
